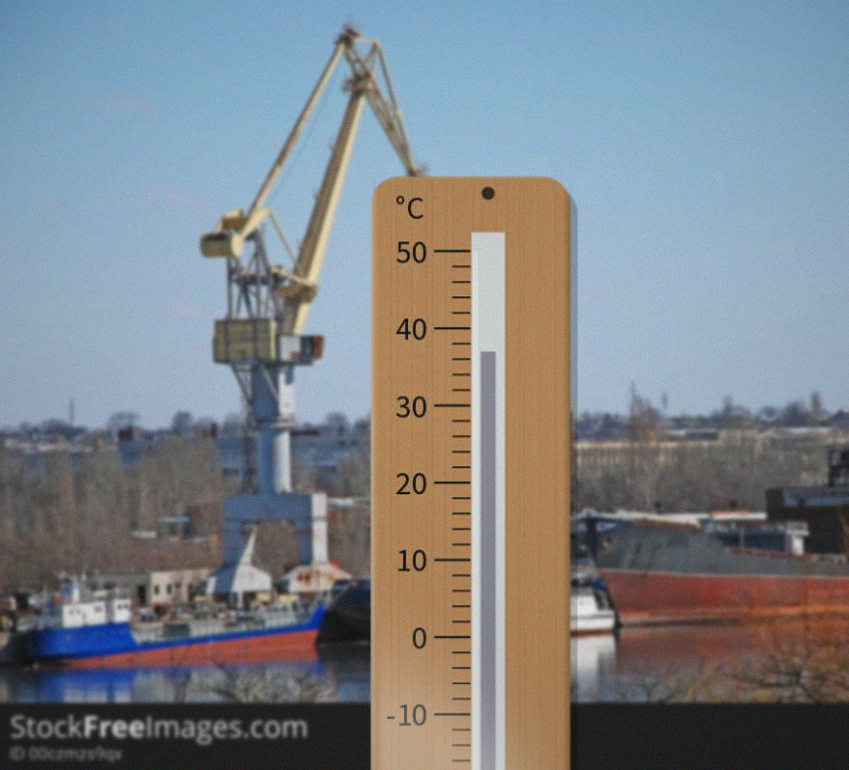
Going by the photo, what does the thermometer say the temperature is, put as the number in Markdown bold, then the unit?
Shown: **37** °C
